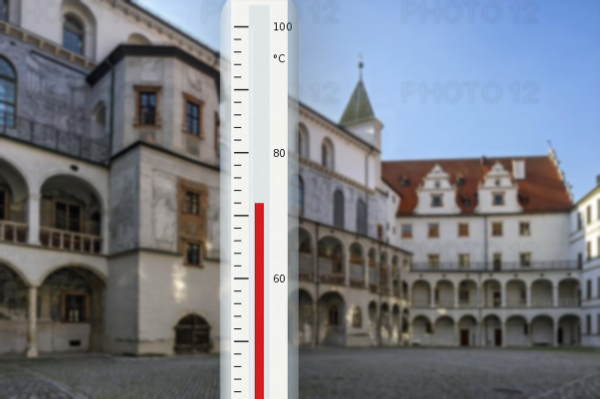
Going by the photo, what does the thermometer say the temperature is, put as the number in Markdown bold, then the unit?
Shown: **72** °C
